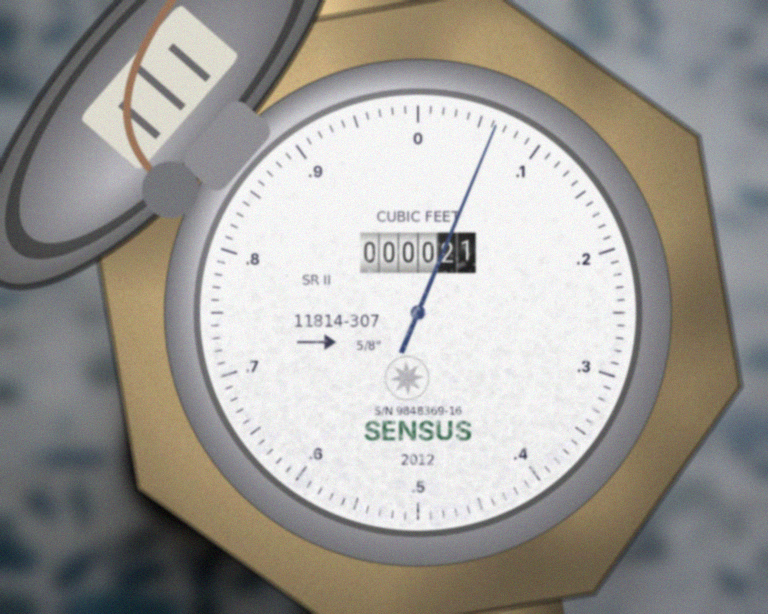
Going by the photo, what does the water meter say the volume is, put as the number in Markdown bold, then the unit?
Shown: **21.06** ft³
